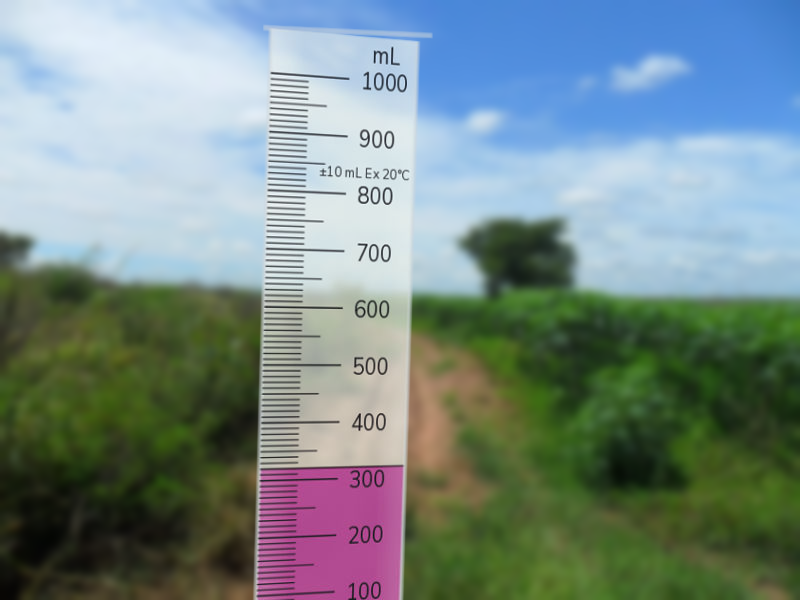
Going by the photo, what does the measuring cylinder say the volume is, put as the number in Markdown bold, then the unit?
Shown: **320** mL
